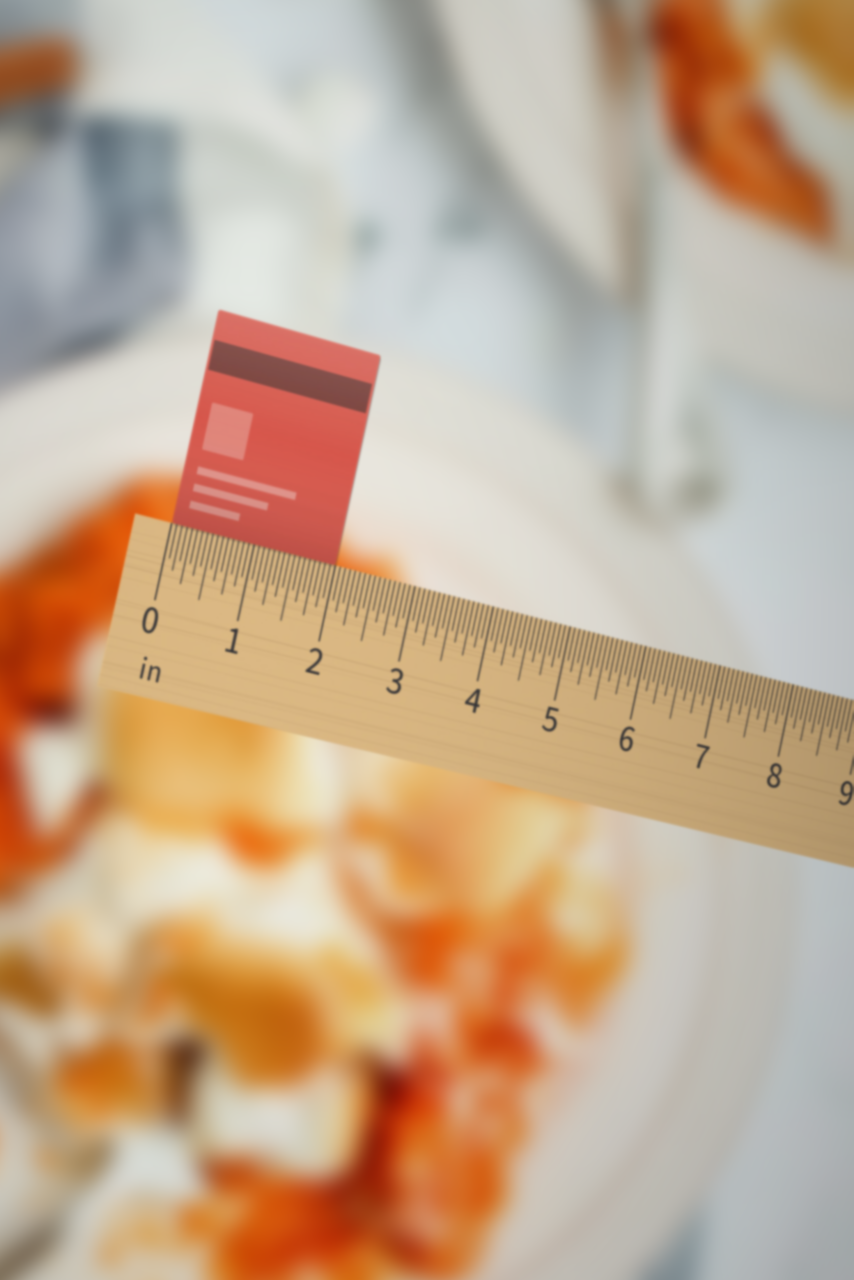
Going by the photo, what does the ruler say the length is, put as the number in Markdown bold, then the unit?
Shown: **2** in
